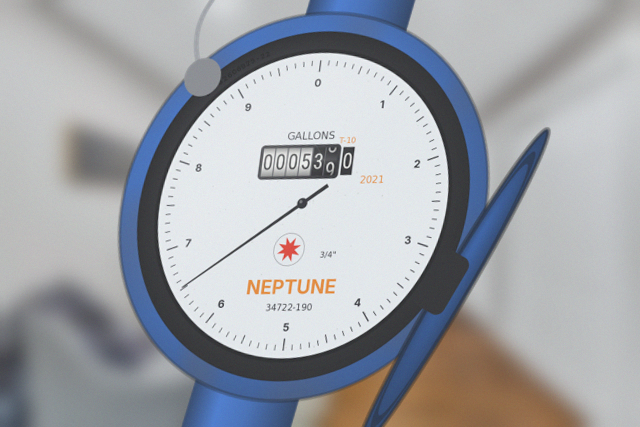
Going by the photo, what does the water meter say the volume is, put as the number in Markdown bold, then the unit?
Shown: **5386.5** gal
